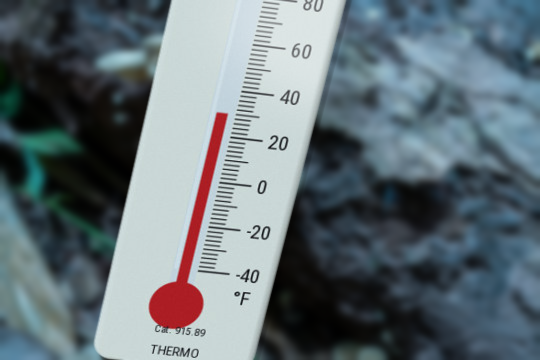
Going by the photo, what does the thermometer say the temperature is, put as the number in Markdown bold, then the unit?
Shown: **30** °F
